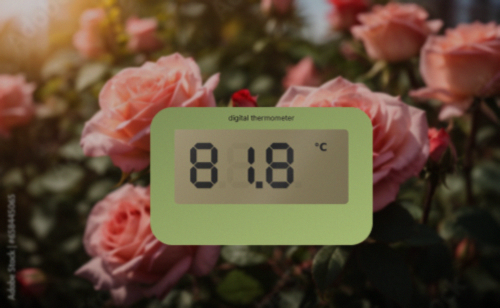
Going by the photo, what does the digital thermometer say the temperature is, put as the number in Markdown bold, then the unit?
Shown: **81.8** °C
